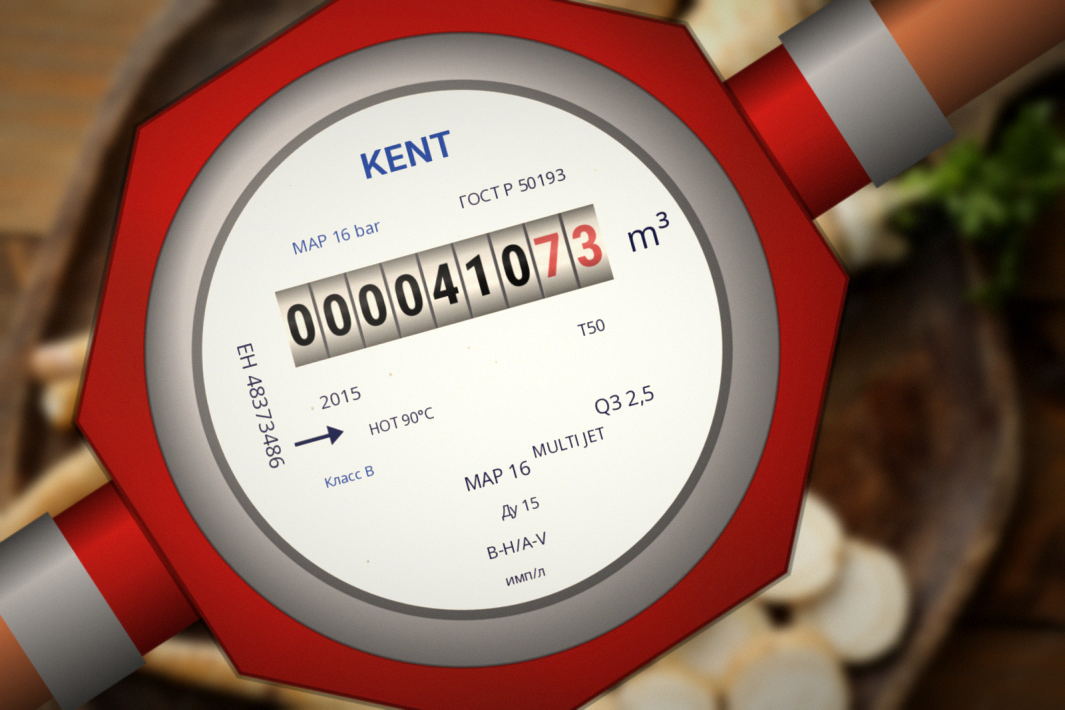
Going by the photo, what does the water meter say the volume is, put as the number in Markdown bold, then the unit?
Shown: **410.73** m³
